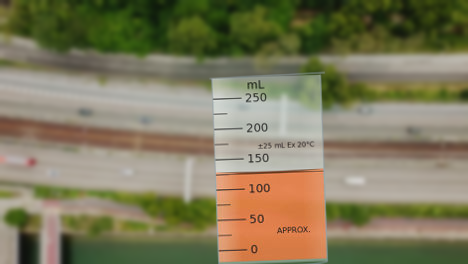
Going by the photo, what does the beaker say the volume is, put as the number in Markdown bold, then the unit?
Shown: **125** mL
